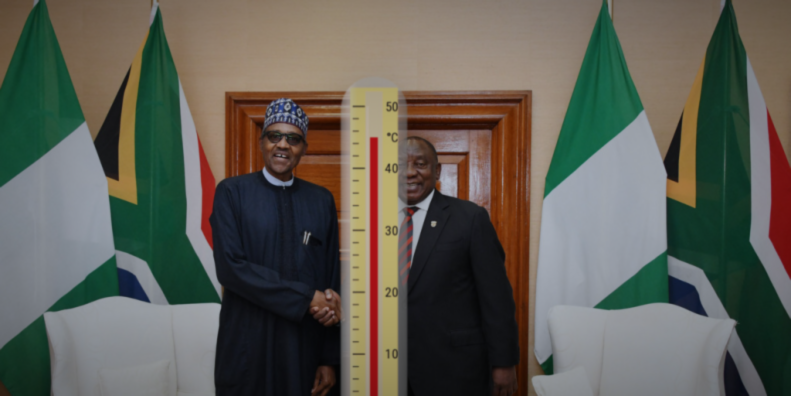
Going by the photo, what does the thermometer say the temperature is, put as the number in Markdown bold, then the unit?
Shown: **45** °C
